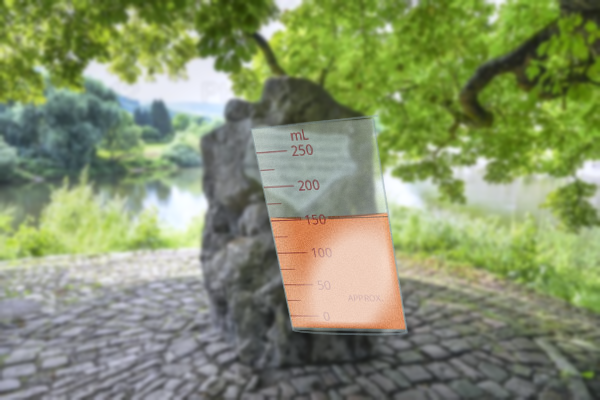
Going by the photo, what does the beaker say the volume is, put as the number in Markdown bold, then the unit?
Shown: **150** mL
